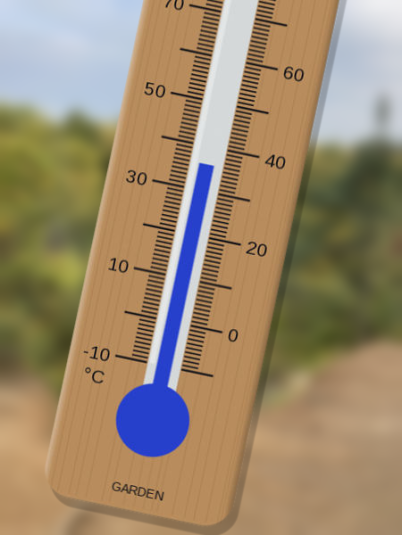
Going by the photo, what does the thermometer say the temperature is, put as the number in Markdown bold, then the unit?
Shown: **36** °C
